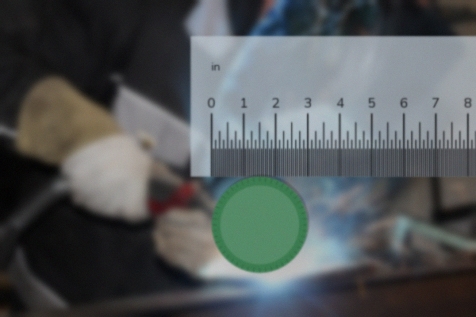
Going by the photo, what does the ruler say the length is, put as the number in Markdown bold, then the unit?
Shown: **3** in
